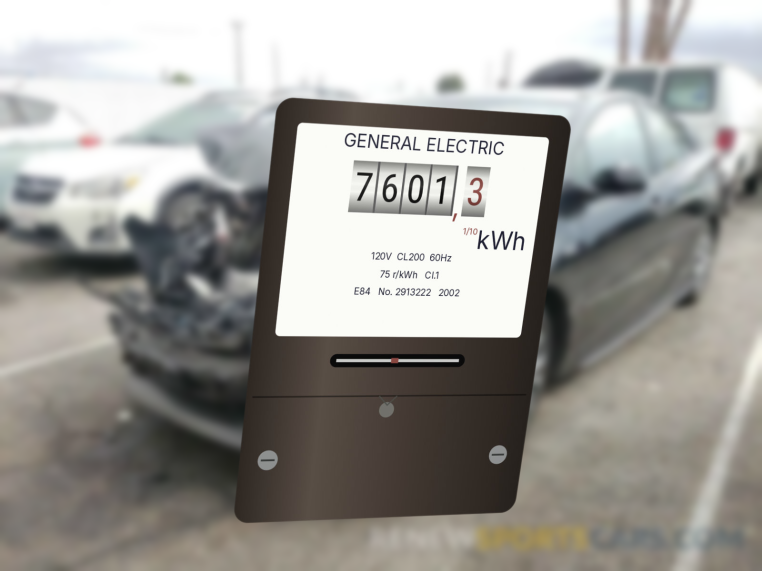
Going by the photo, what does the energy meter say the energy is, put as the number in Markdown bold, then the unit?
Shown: **7601.3** kWh
